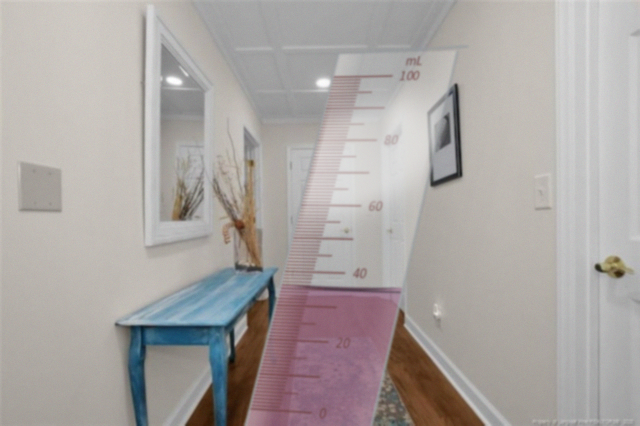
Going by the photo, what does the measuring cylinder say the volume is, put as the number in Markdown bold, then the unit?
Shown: **35** mL
